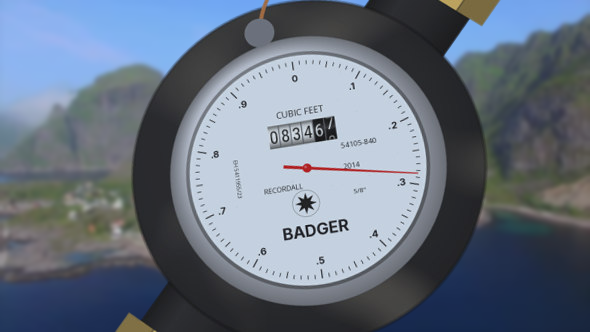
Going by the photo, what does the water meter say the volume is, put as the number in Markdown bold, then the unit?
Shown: **83467.28** ft³
